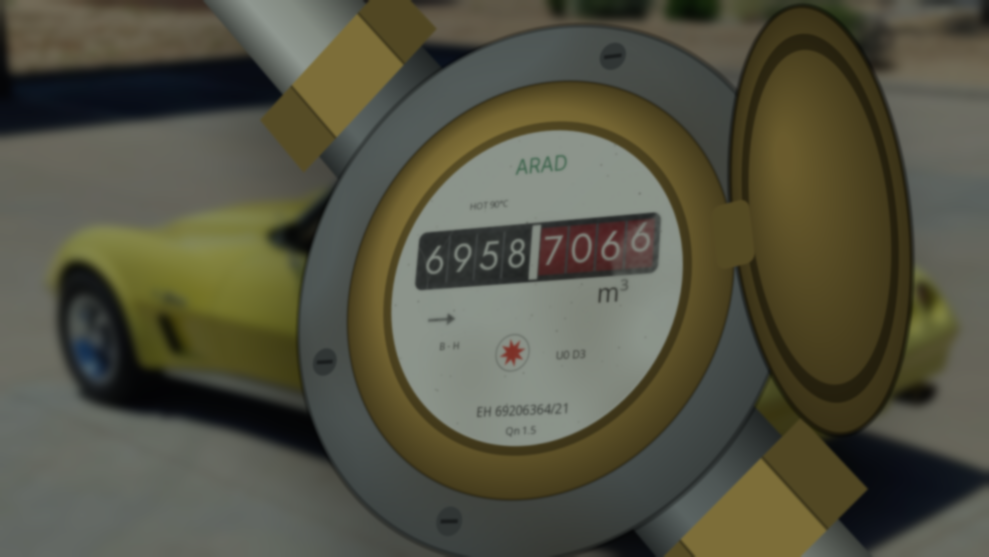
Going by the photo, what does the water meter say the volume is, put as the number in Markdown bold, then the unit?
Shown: **6958.7066** m³
